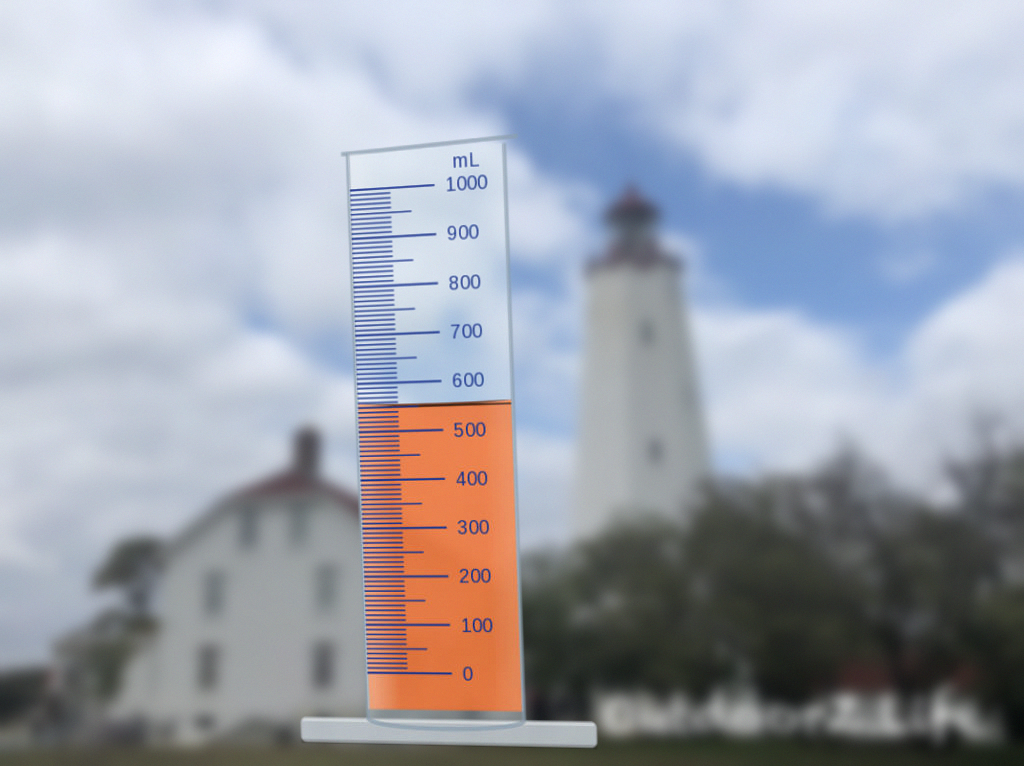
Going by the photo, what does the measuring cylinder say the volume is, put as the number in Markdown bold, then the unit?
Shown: **550** mL
